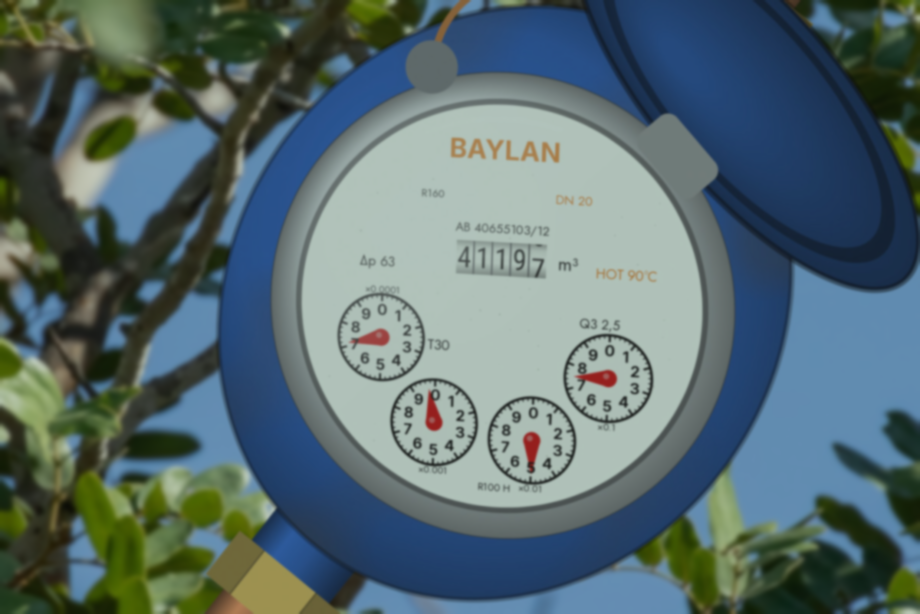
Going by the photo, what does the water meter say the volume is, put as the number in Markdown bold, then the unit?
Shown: **41196.7497** m³
